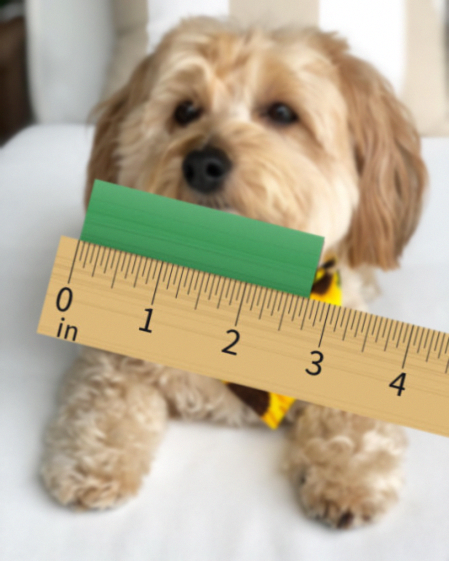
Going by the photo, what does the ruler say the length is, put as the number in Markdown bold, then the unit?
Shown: **2.75** in
